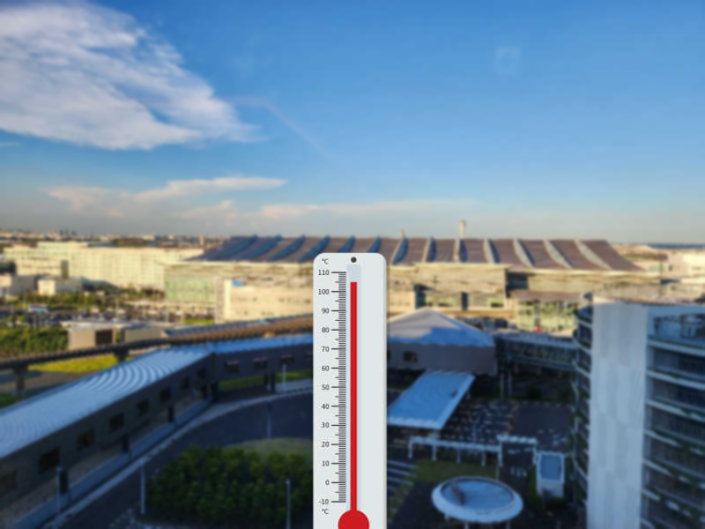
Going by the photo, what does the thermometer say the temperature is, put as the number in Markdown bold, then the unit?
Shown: **105** °C
